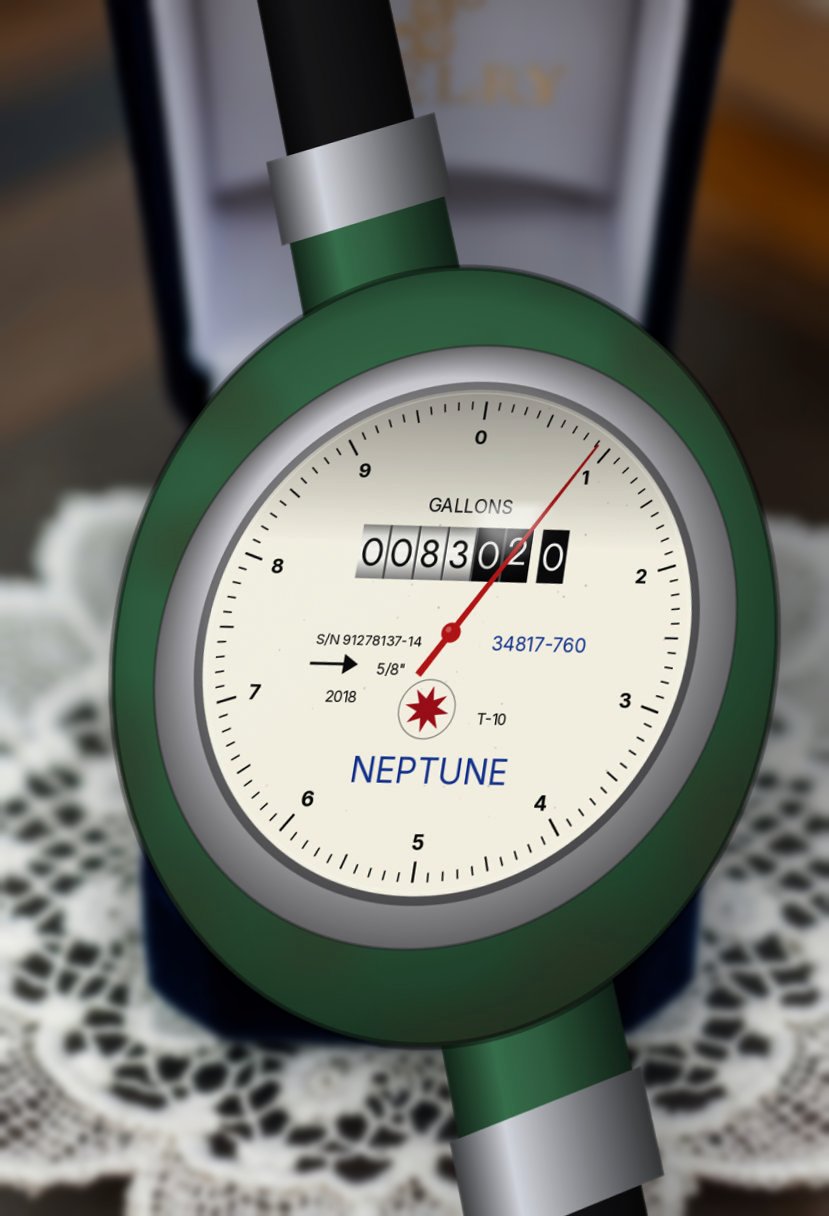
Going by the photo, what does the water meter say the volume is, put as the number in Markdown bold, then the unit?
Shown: **83020.9** gal
